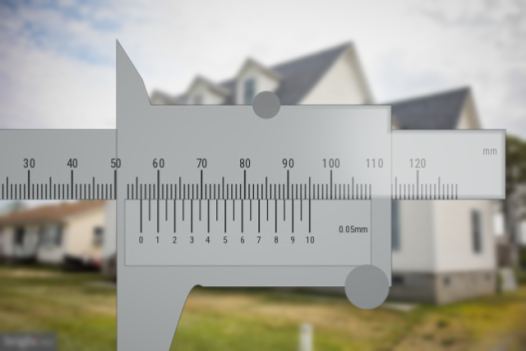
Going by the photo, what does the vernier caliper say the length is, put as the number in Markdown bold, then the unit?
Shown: **56.0** mm
